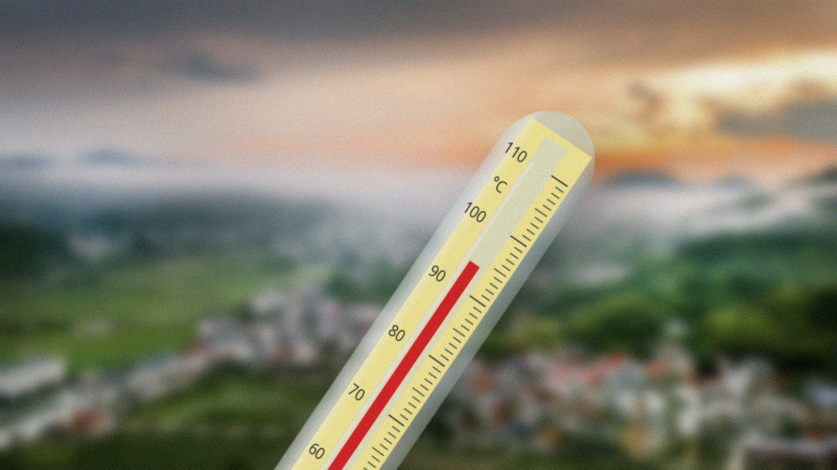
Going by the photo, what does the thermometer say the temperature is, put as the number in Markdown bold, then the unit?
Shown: **94** °C
